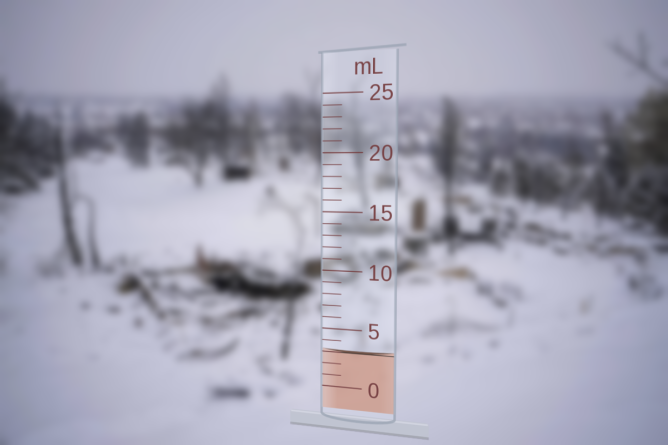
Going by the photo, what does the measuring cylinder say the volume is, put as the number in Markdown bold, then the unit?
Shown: **3** mL
